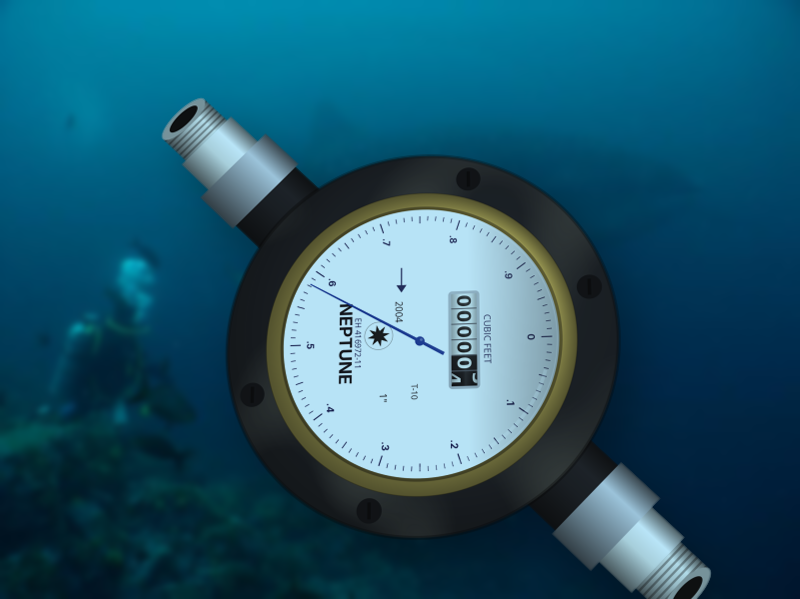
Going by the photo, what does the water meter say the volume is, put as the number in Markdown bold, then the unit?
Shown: **3.58** ft³
